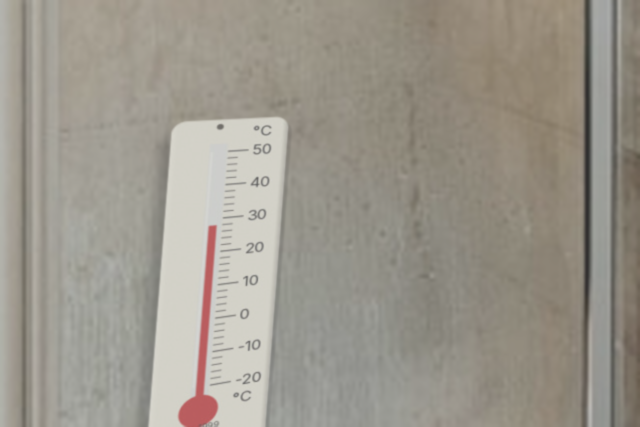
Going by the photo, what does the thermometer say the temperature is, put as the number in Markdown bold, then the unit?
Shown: **28** °C
